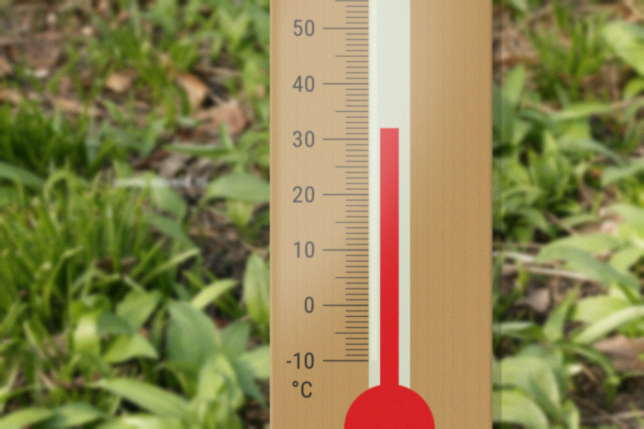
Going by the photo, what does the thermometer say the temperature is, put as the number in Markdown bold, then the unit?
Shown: **32** °C
